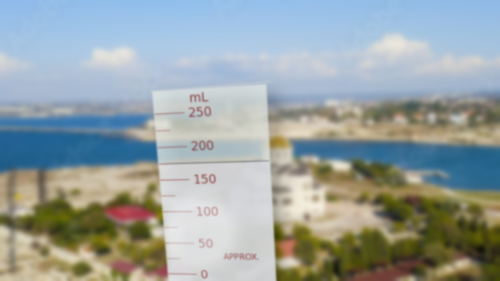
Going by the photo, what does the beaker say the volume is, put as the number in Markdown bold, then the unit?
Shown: **175** mL
